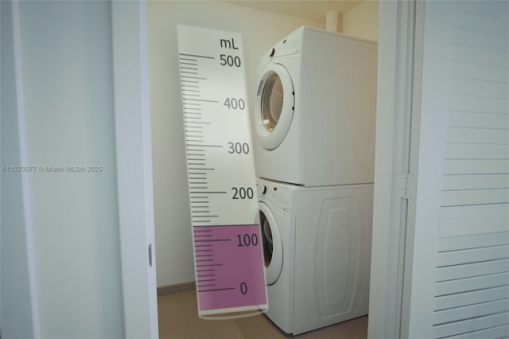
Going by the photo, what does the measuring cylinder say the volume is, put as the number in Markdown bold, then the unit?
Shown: **130** mL
